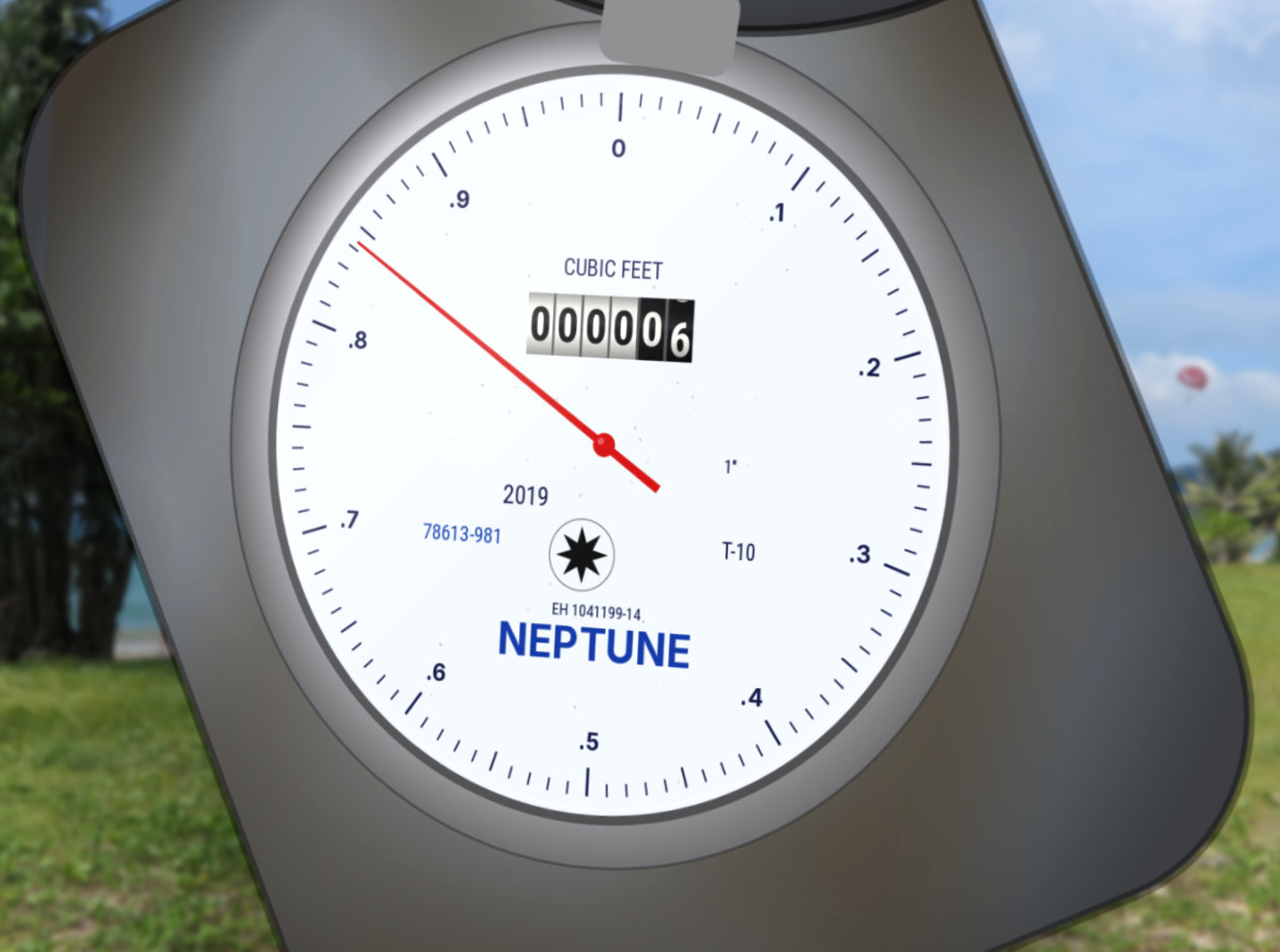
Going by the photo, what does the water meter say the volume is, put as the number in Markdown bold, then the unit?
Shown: **5.84** ft³
